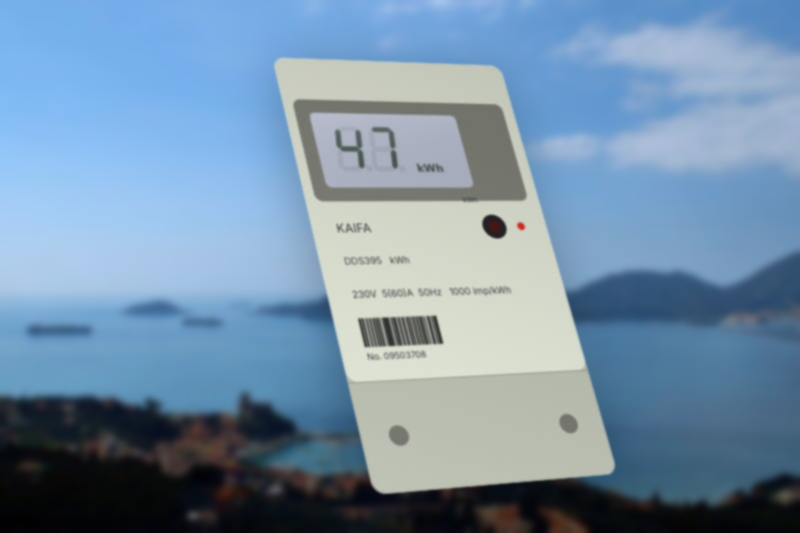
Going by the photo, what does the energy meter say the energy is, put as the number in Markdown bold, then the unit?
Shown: **47** kWh
